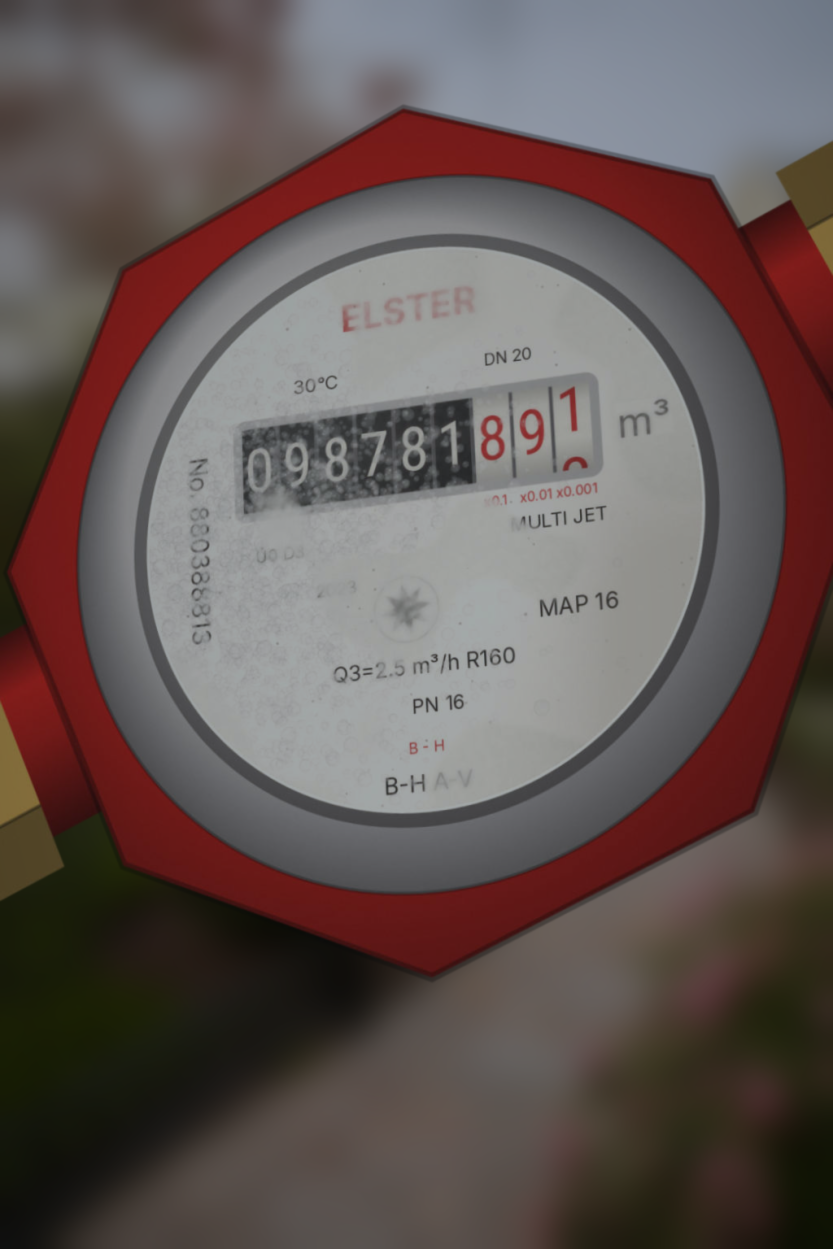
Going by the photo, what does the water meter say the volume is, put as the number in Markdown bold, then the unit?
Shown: **98781.891** m³
